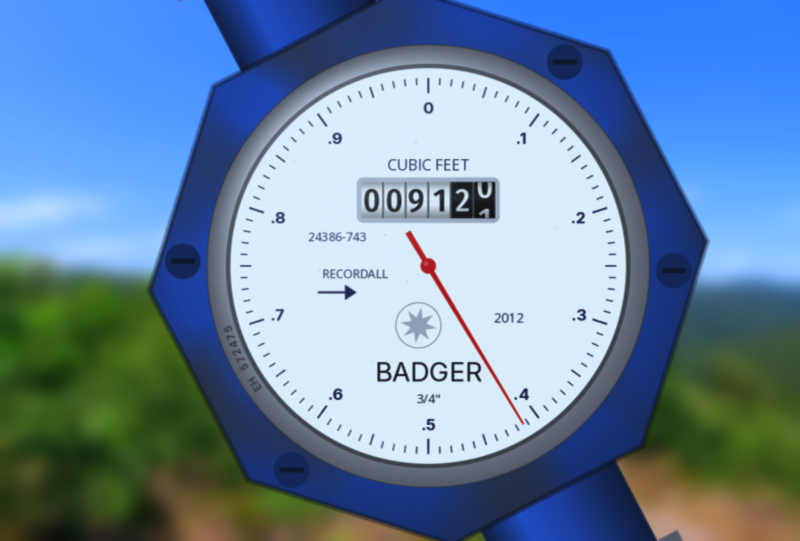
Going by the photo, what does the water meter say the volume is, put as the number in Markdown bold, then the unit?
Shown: **9120.41** ft³
